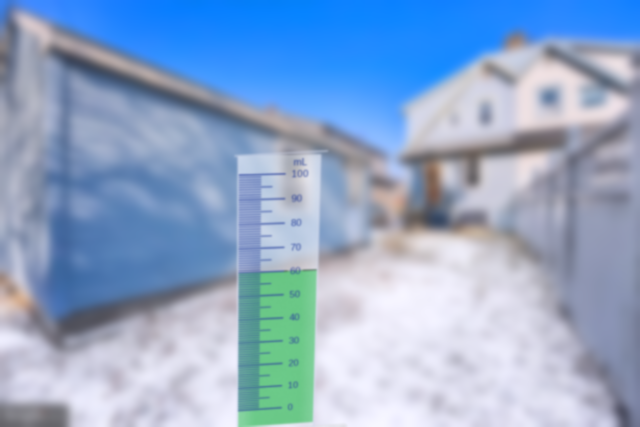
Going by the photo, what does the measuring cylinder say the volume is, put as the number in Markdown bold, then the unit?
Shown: **60** mL
